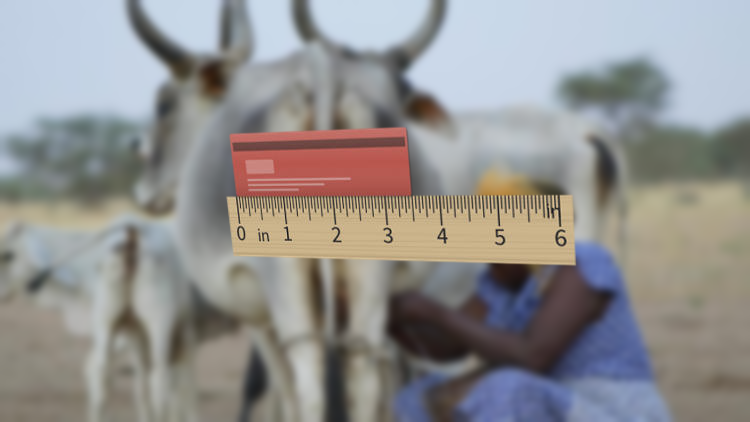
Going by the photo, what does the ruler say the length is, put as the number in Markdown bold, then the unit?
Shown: **3.5** in
